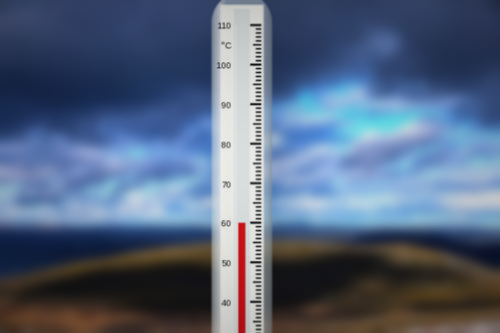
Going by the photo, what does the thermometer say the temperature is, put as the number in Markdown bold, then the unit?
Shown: **60** °C
